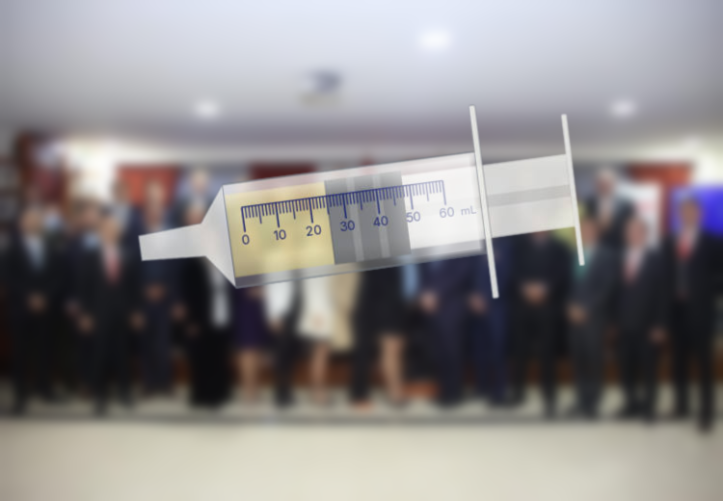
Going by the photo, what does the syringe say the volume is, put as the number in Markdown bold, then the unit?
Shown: **25** mL
